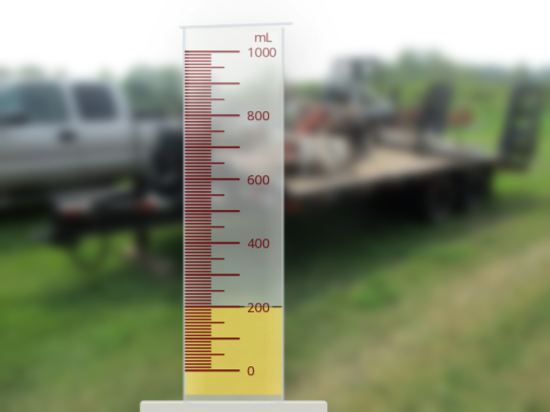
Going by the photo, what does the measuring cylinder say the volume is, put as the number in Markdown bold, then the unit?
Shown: **200** mL
